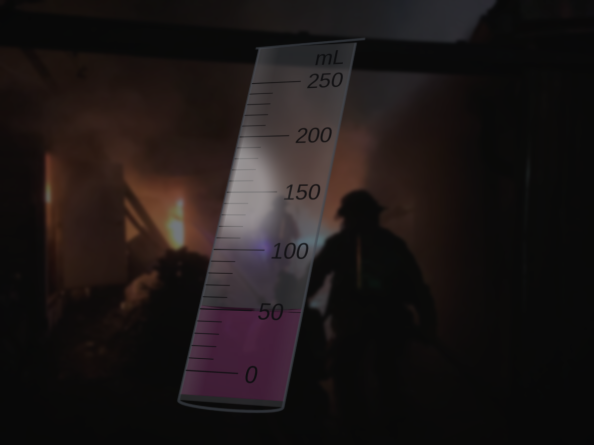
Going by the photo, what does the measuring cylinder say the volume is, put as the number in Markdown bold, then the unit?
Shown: **50** mL
